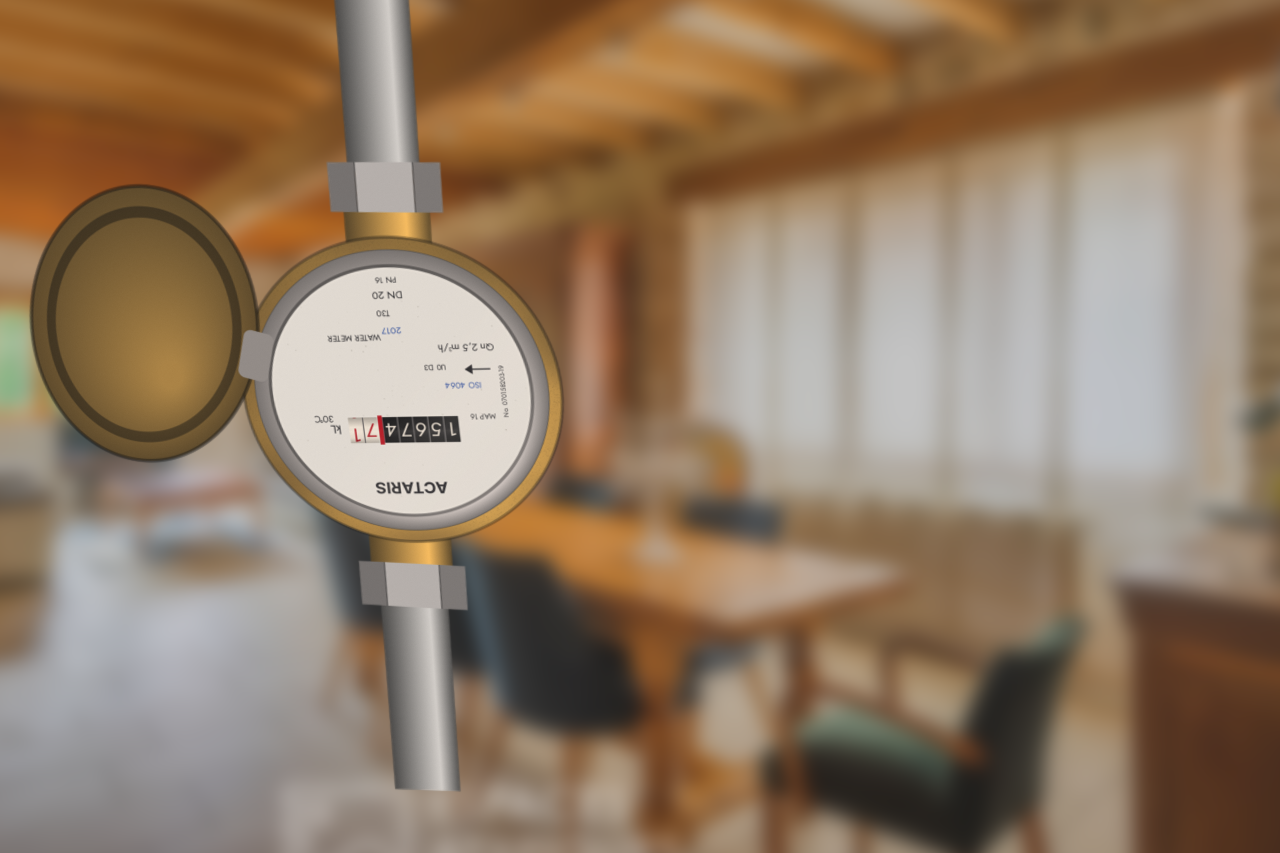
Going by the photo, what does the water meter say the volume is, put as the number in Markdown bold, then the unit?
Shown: **15674.71** kL
